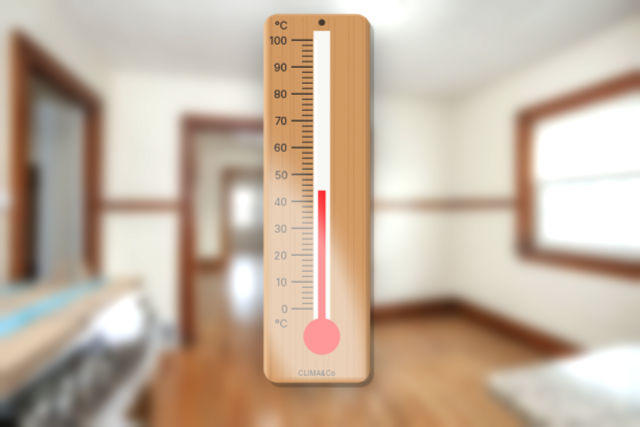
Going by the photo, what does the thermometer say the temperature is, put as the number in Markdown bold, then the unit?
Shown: **44** °C
